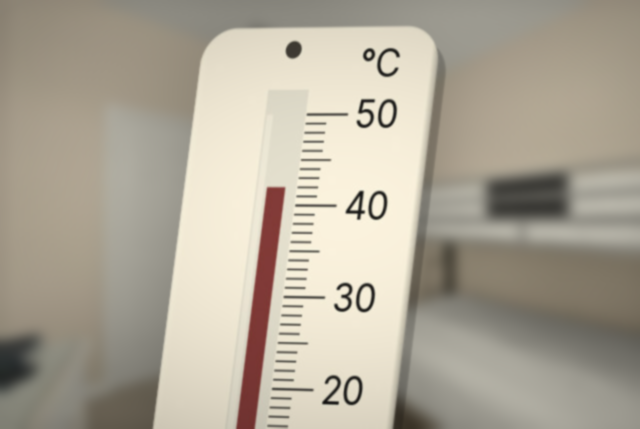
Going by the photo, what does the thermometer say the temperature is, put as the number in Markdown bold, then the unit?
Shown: **42** °C
